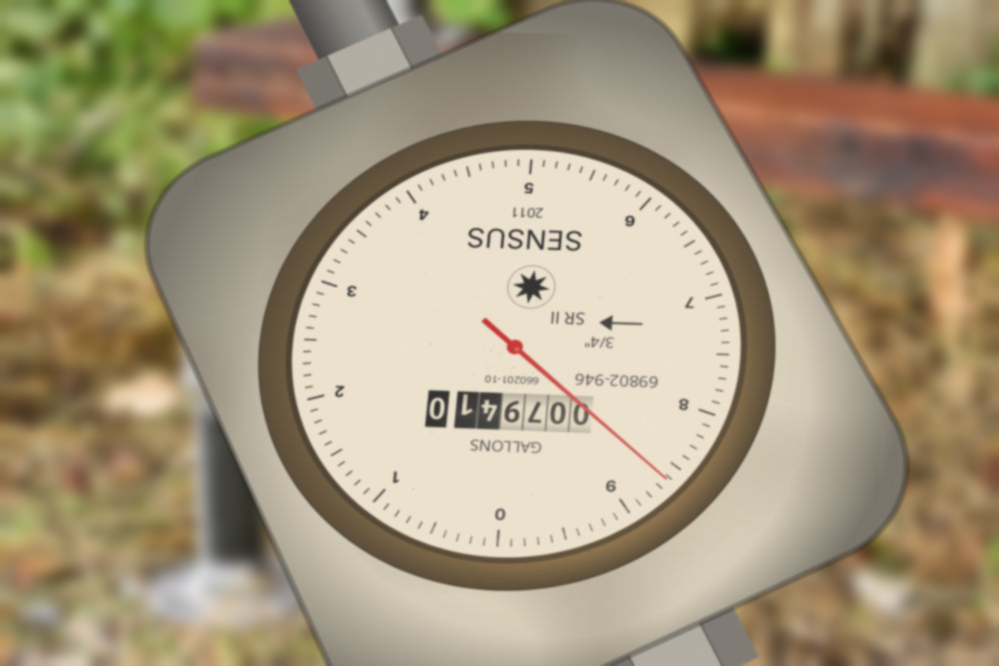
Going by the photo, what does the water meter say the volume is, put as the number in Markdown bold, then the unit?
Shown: **79408.6** gal
